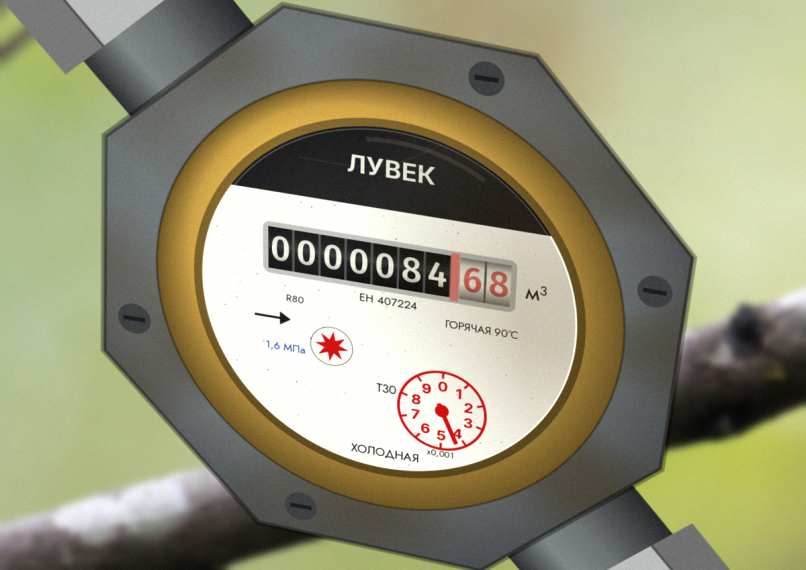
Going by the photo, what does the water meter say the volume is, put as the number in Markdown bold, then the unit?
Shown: **84.684** m³
